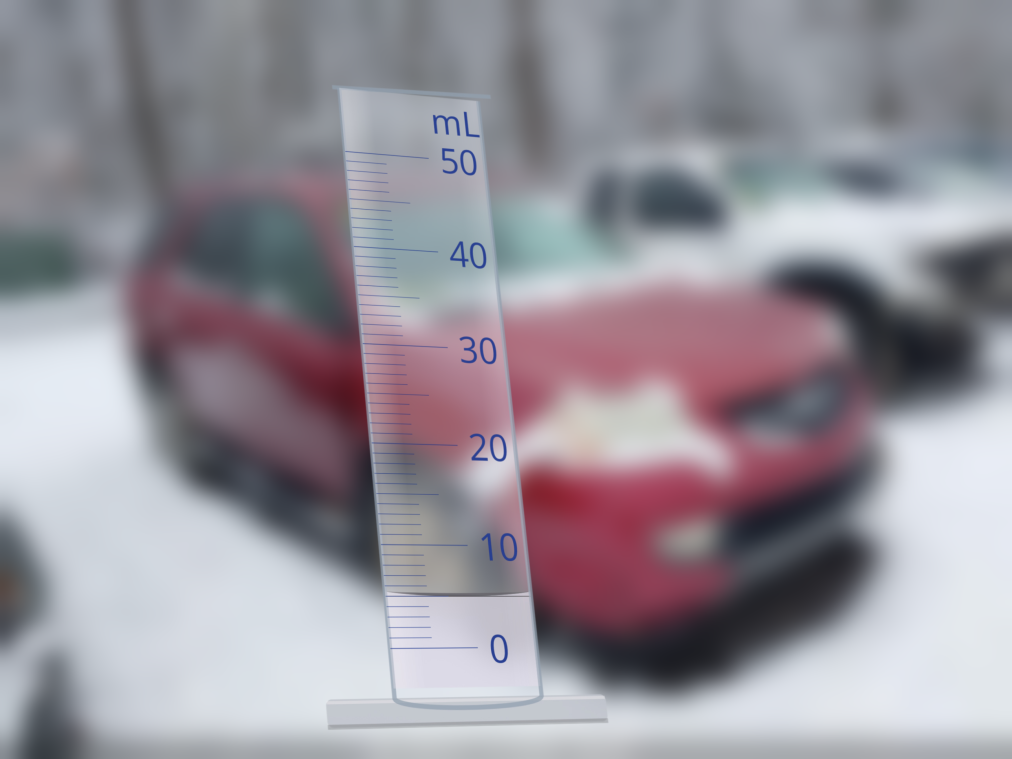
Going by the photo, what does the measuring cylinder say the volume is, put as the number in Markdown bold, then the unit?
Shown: **5** mL
